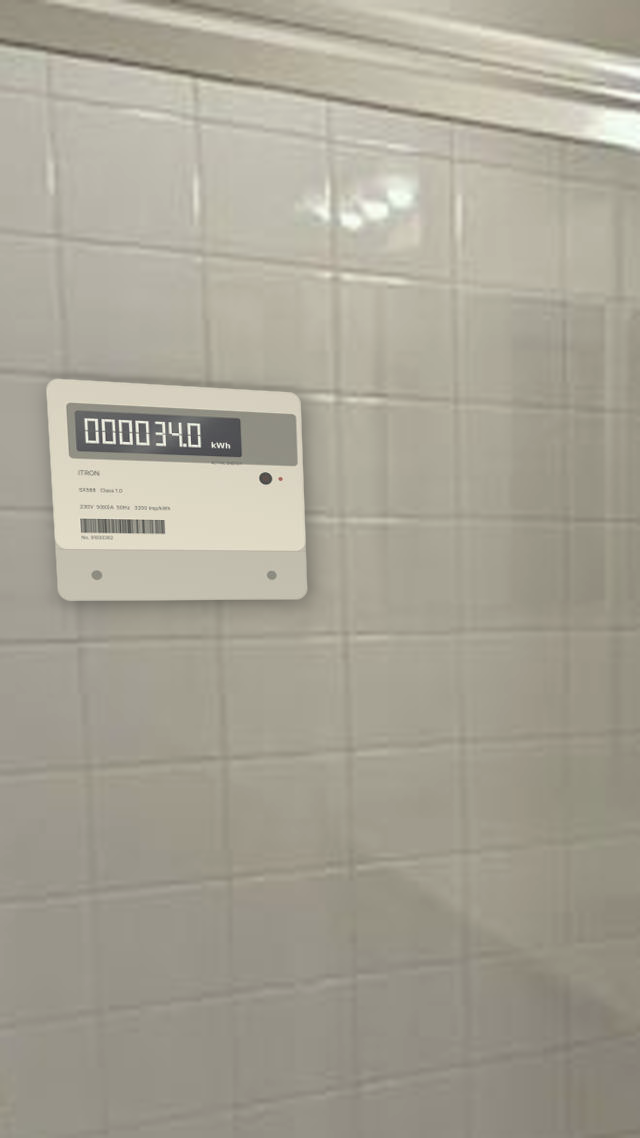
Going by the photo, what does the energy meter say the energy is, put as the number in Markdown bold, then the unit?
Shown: **34.0** kWh
